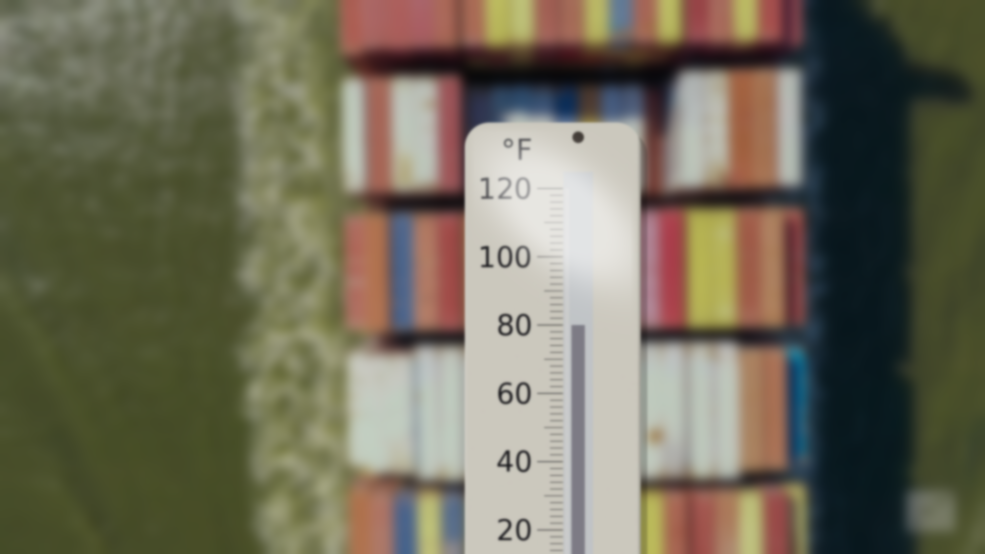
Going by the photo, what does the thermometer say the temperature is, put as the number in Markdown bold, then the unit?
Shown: **80** °F
